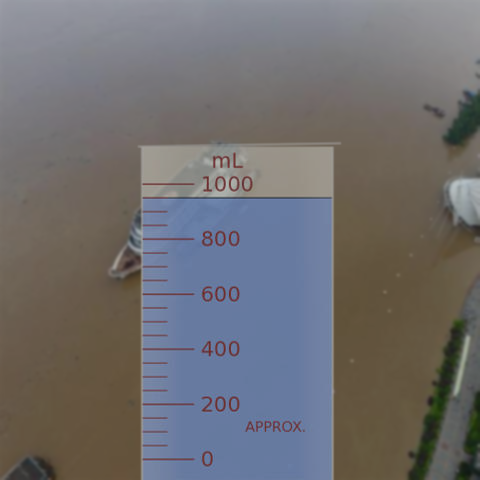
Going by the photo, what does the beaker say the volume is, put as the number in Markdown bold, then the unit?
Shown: **950** mL
